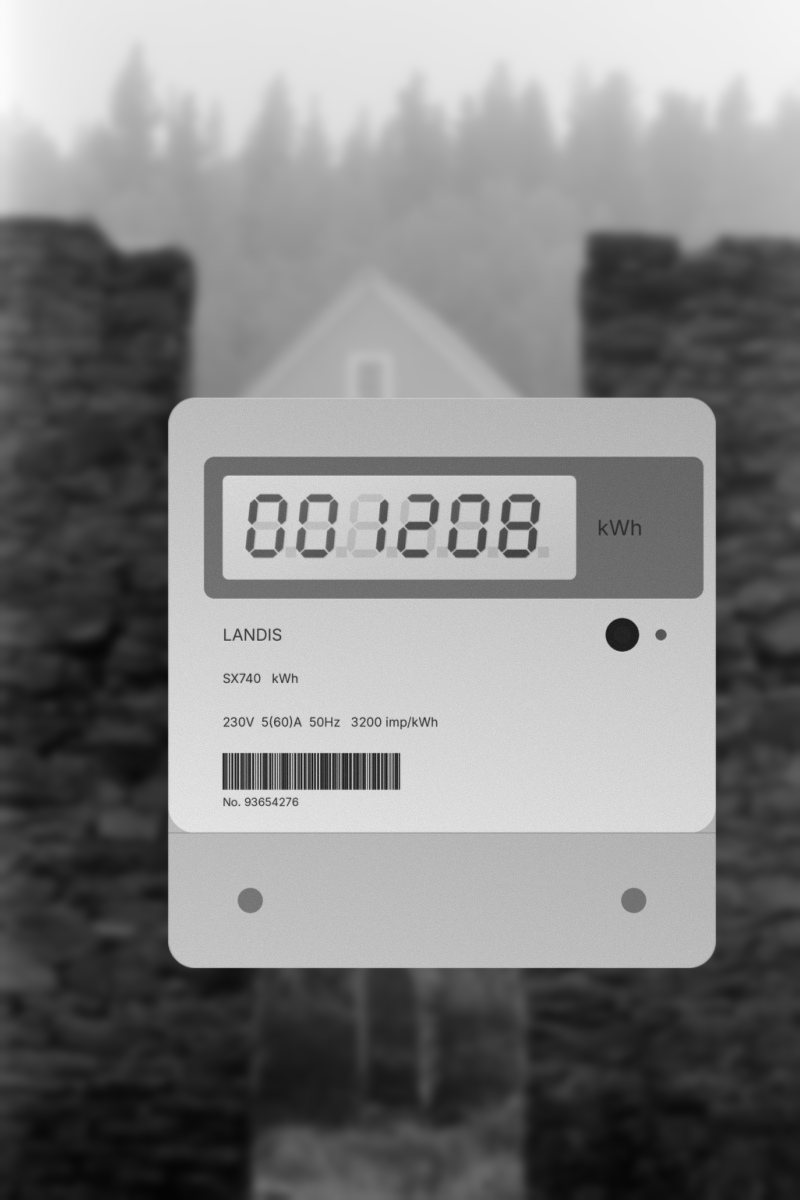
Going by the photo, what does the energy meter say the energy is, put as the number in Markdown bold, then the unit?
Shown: **1208** kWh
